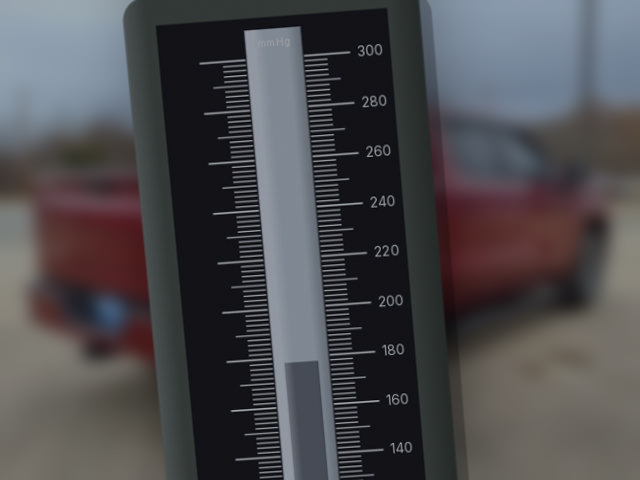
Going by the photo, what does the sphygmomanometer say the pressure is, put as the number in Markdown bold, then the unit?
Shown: **178** mmHg
